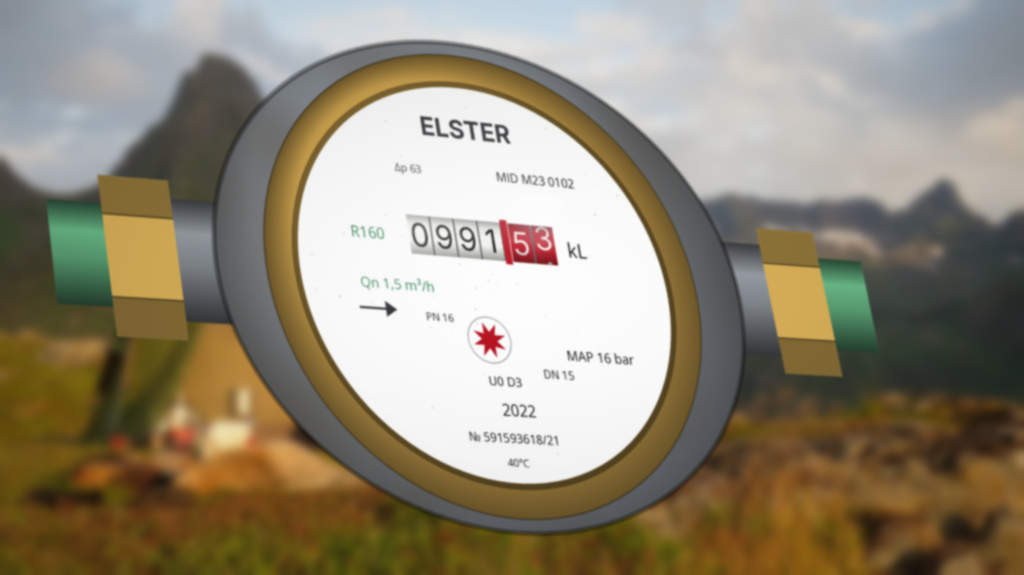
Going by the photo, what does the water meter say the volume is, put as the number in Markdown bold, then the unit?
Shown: **991.53** kL
